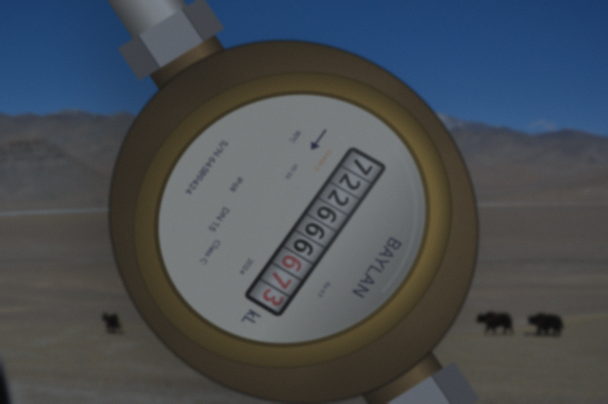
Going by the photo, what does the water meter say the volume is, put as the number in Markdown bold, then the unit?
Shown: **722666.673** kL
